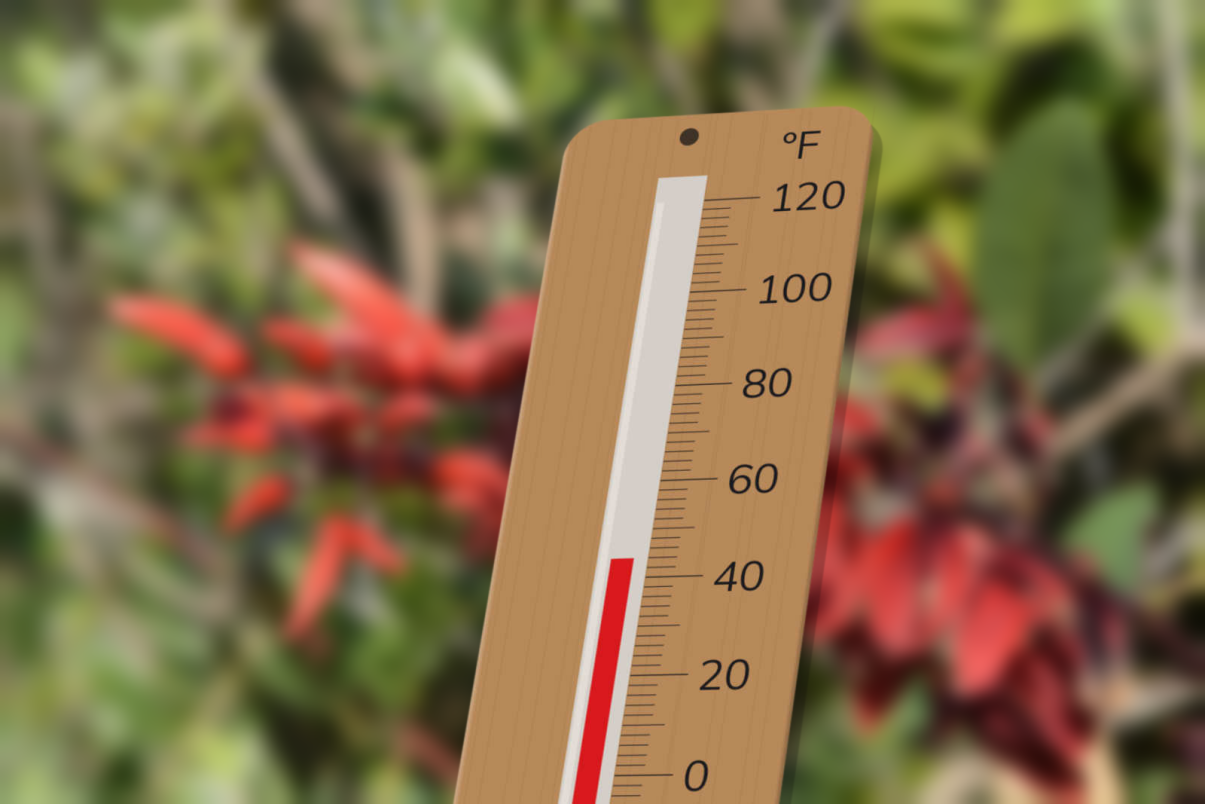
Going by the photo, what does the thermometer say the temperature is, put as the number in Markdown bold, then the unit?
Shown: **44** °F
